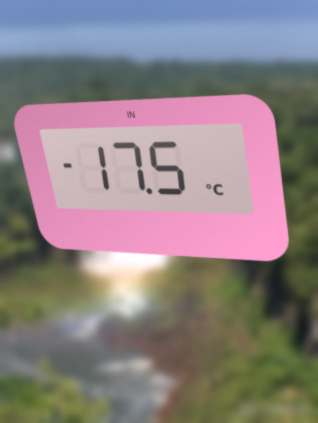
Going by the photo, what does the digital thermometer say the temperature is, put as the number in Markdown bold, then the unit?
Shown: **-17.5** °C
